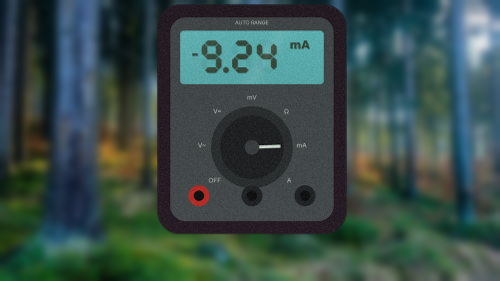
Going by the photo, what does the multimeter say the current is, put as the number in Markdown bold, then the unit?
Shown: **-9.24** mA
